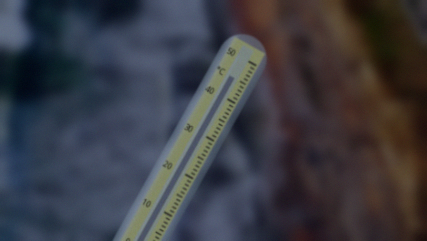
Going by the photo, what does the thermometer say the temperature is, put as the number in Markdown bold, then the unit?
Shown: **45** °C
